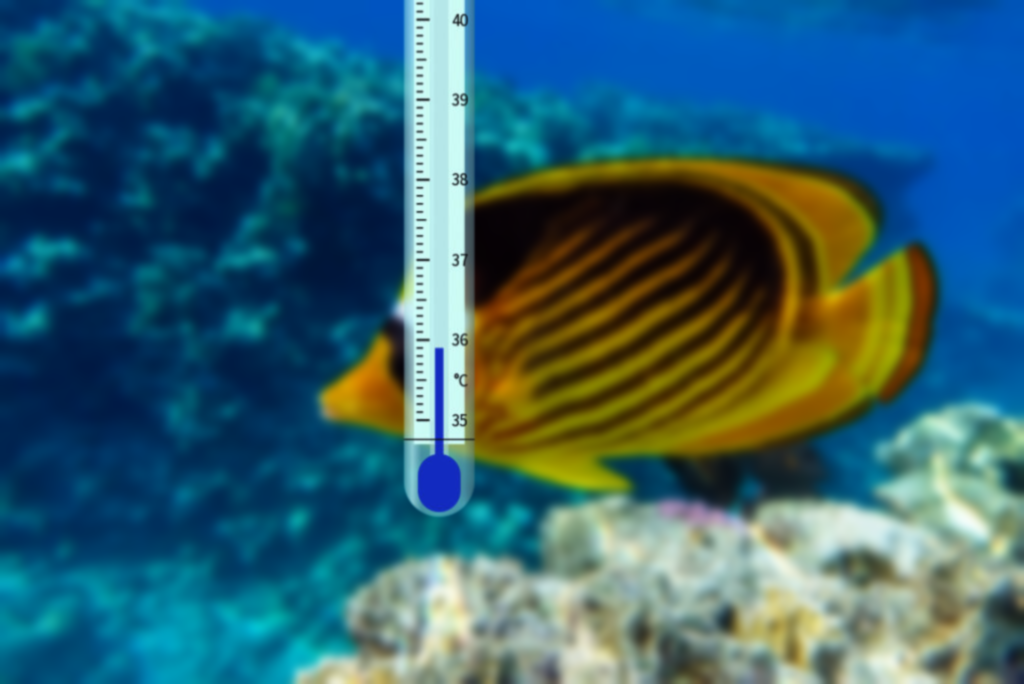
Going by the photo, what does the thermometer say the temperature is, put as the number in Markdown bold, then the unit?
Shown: **35.9** °C
